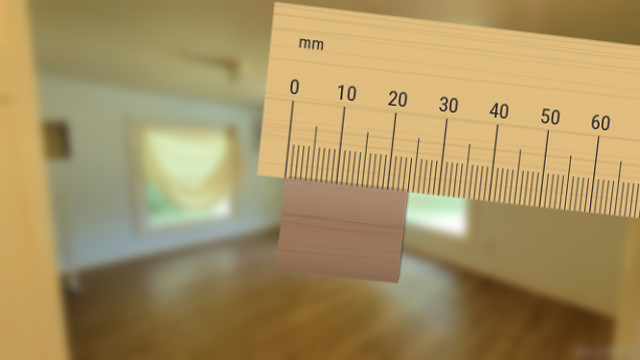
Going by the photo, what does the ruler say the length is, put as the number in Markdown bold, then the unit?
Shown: **24** mm
